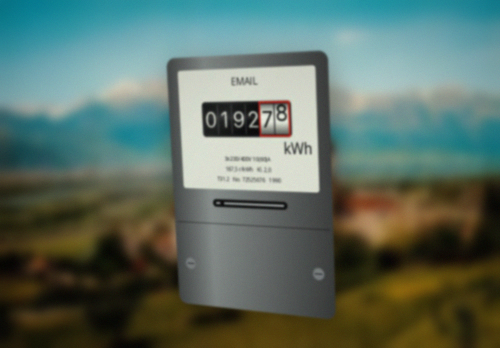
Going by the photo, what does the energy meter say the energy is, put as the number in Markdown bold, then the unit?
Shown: **192.78** kWh
